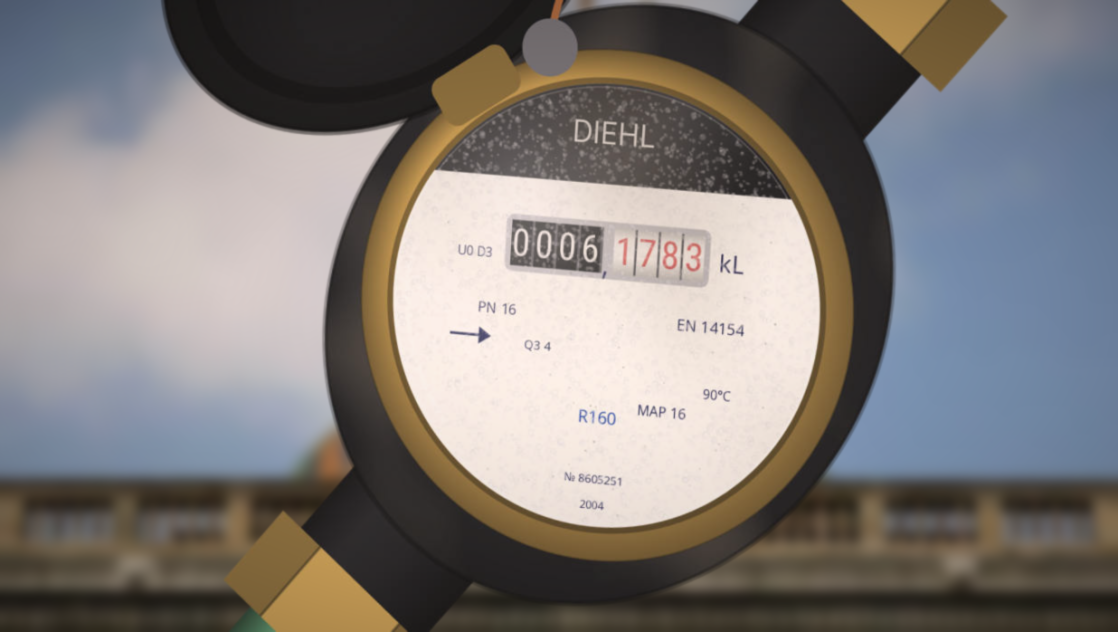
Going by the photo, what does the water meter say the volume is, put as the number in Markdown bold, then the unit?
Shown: **6.1783** kL
